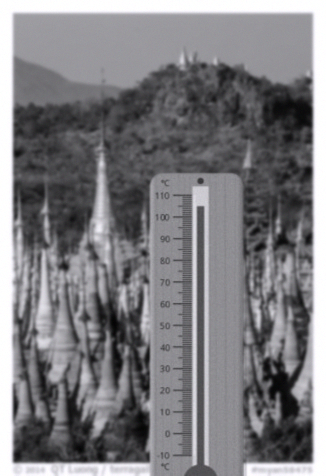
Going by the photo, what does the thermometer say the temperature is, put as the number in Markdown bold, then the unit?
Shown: **105** °C
